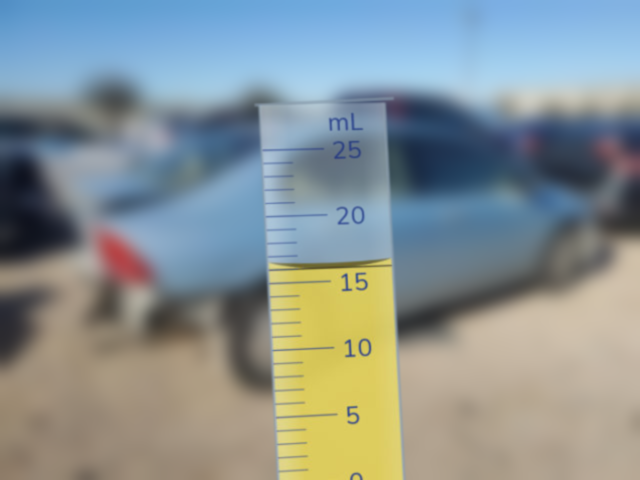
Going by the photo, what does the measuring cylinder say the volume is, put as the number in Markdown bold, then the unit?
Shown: **16** mL
